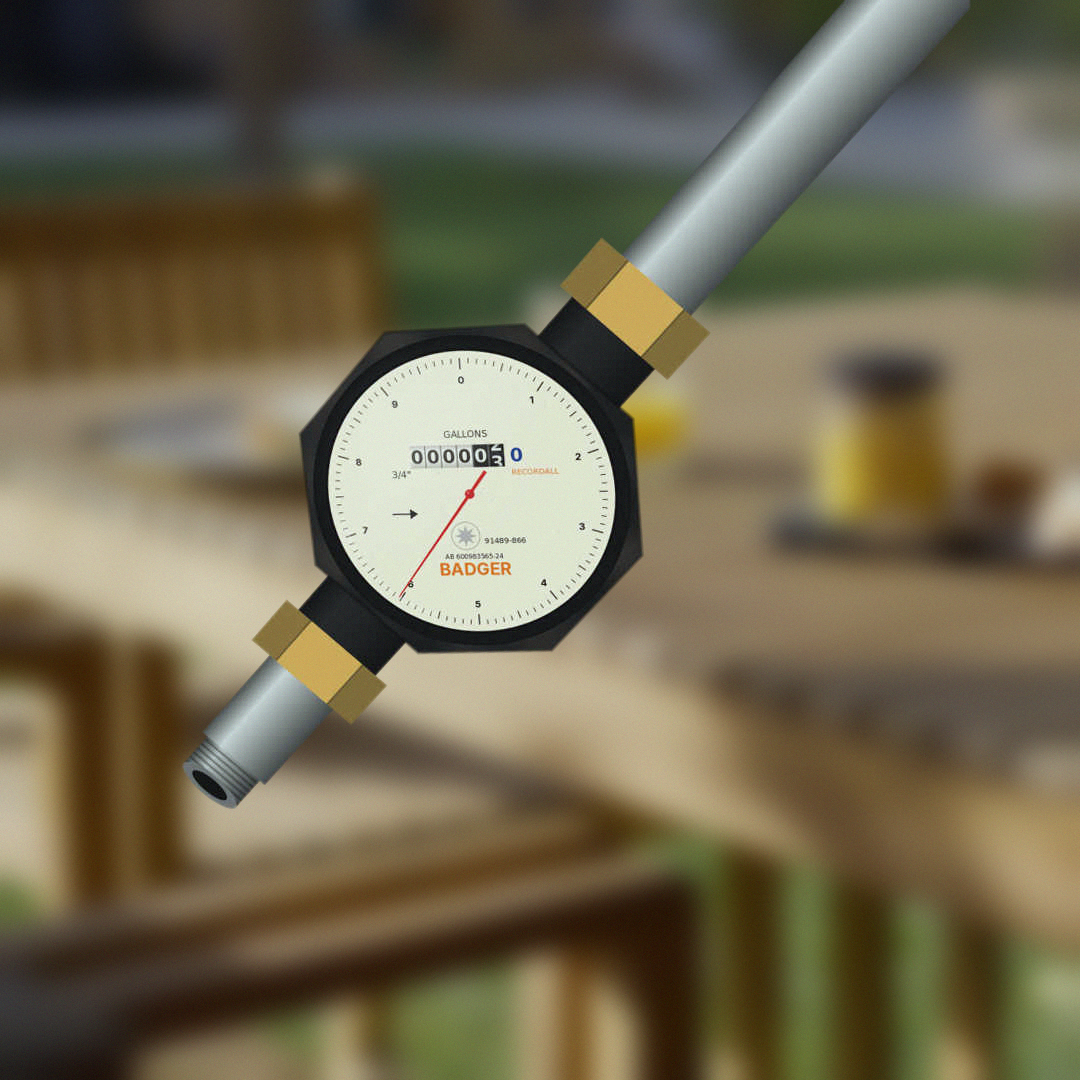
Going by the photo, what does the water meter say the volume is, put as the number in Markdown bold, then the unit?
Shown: **26.0** gal
